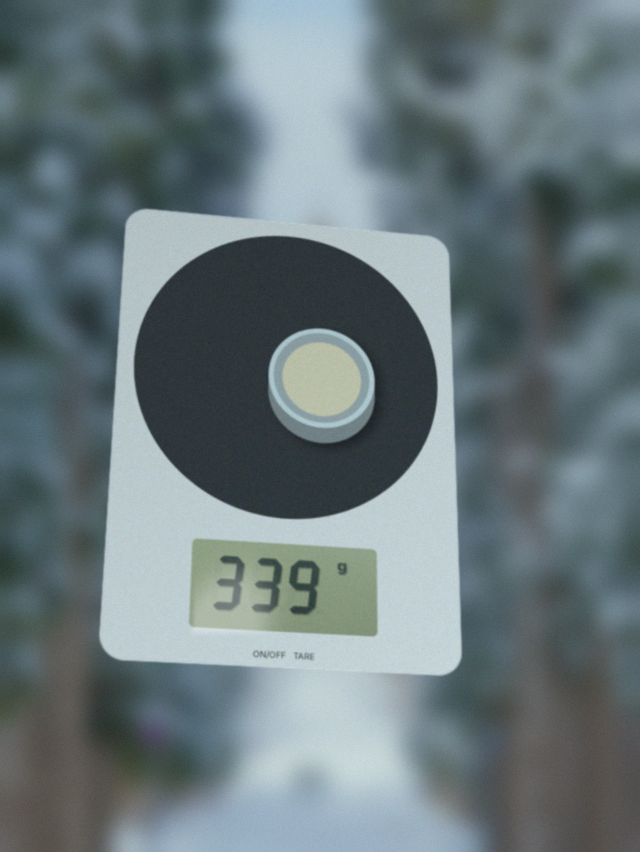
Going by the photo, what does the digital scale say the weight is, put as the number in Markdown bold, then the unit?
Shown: **339** g
